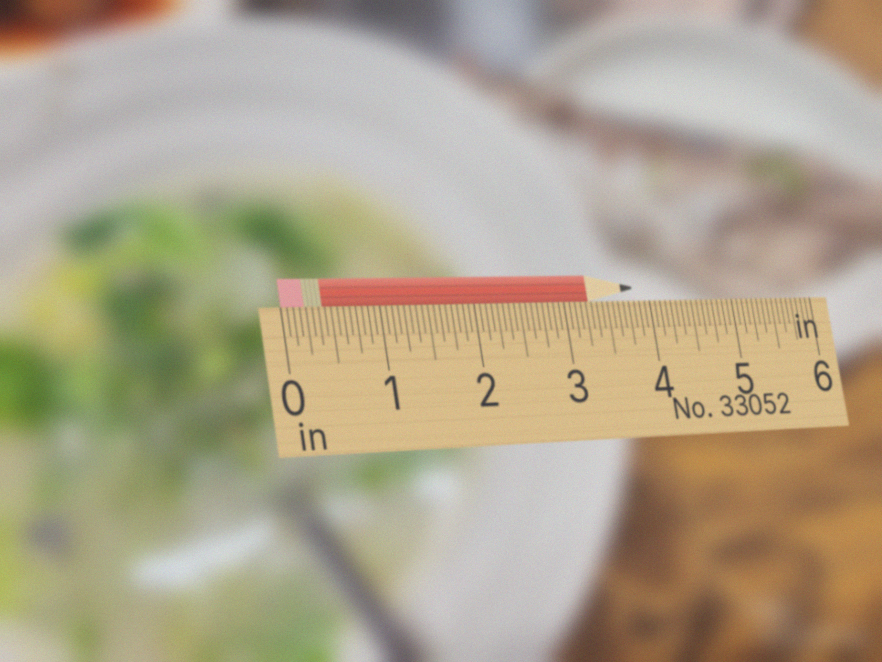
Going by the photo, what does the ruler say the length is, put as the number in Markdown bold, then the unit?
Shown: **3.8125** in
